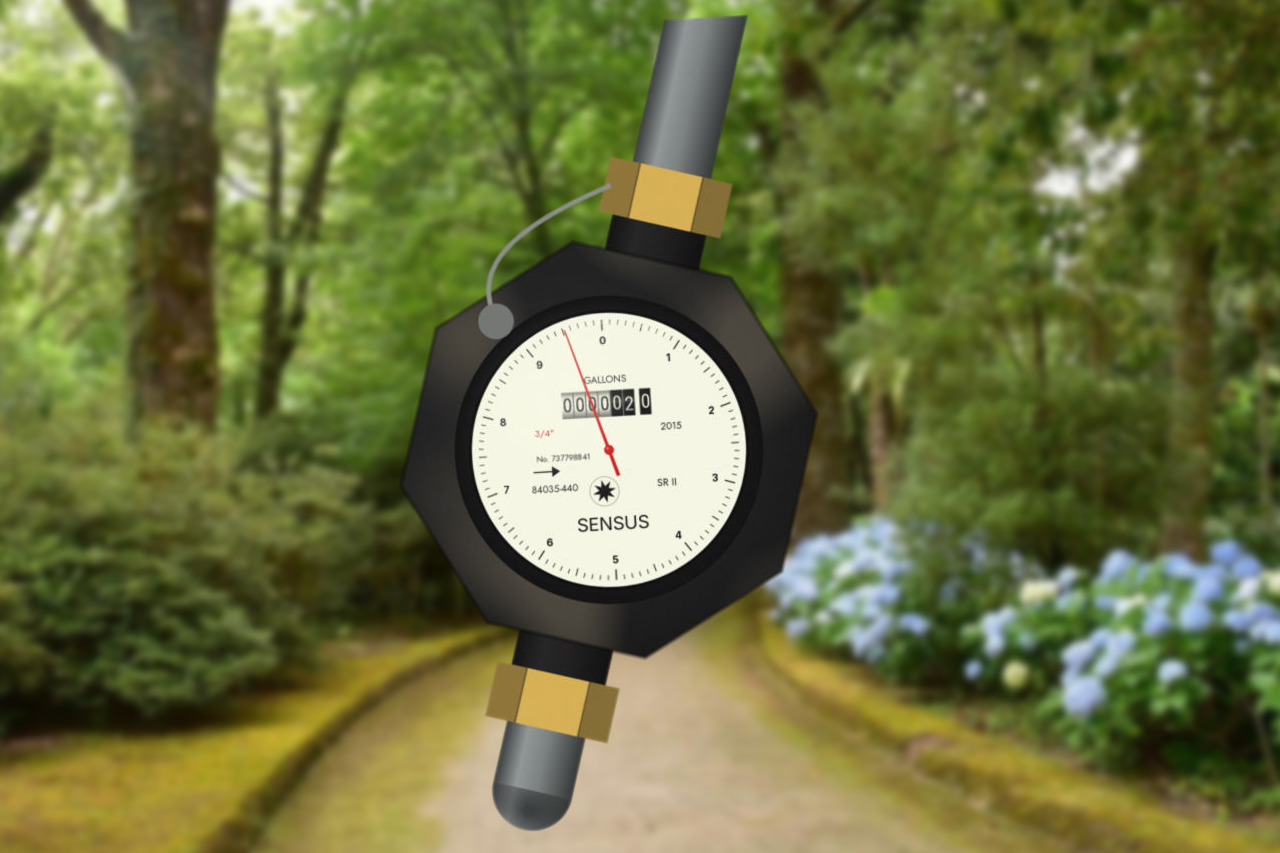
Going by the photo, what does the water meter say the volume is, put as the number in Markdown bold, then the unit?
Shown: **19.5** gal
